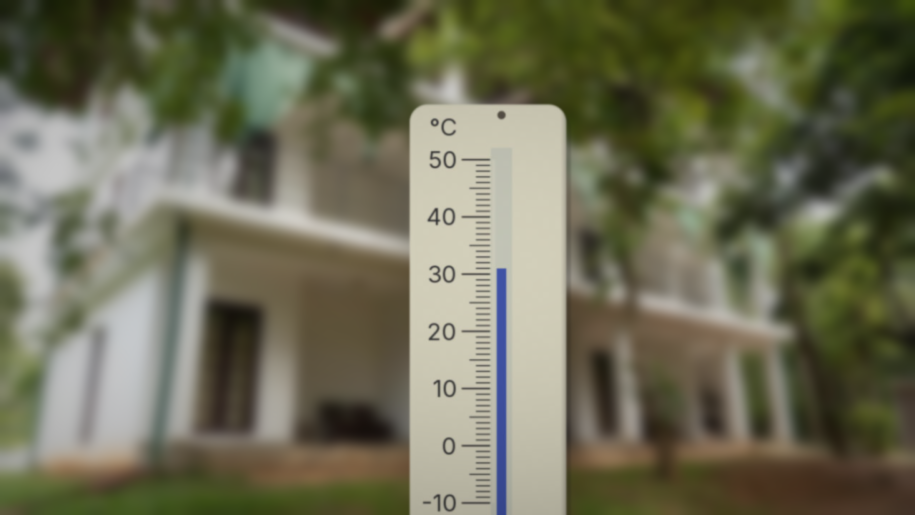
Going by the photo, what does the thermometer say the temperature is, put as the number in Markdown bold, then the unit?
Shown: **31** °C
